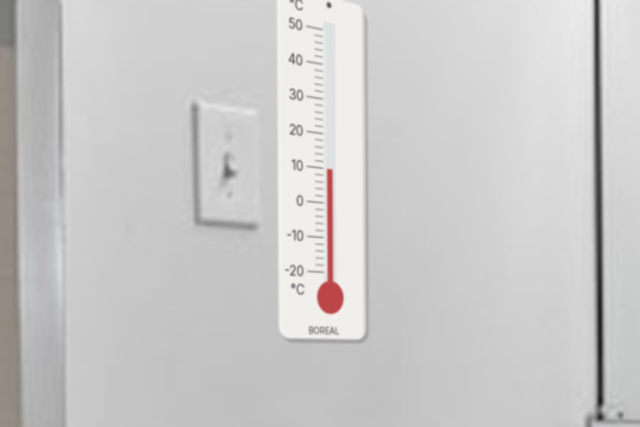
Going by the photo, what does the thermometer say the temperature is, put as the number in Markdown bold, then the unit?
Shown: **10** °C
